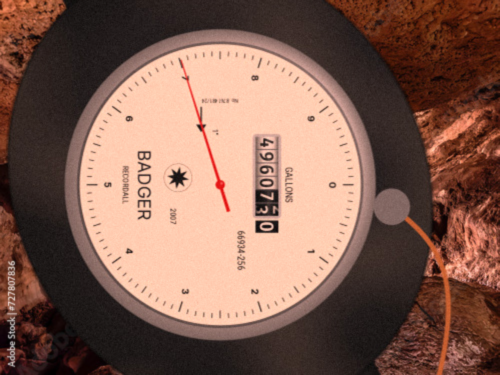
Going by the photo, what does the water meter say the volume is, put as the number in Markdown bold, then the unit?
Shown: **4960727.0** gal
